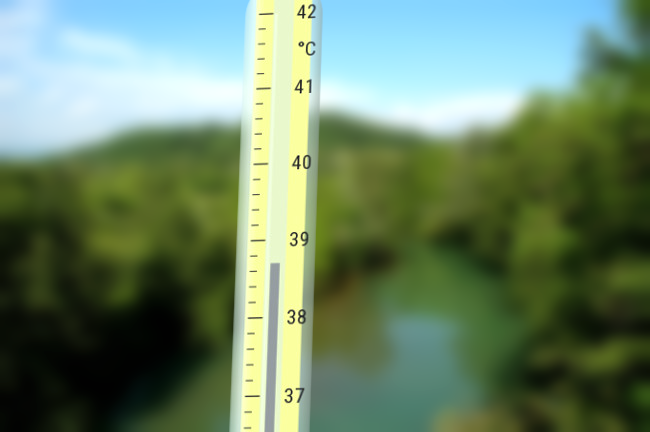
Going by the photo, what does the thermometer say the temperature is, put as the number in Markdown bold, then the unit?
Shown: **38.7** °C
